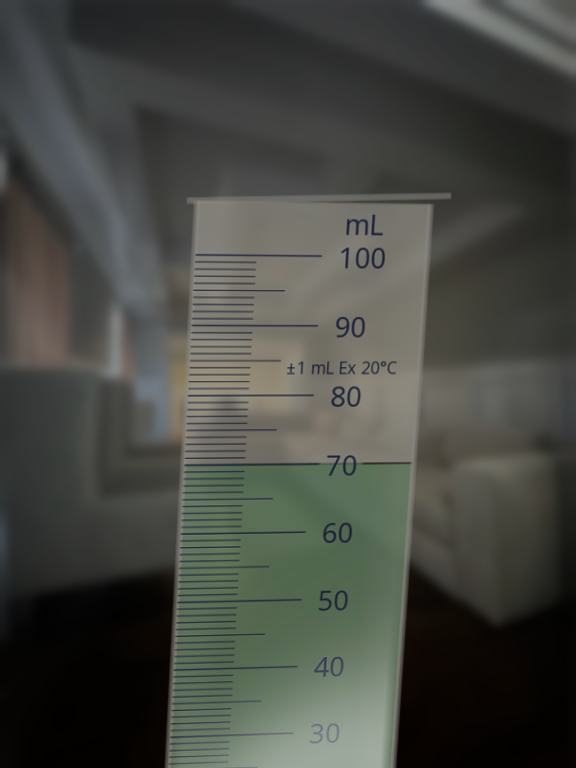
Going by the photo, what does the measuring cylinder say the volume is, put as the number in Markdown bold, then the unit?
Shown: **70** mL
